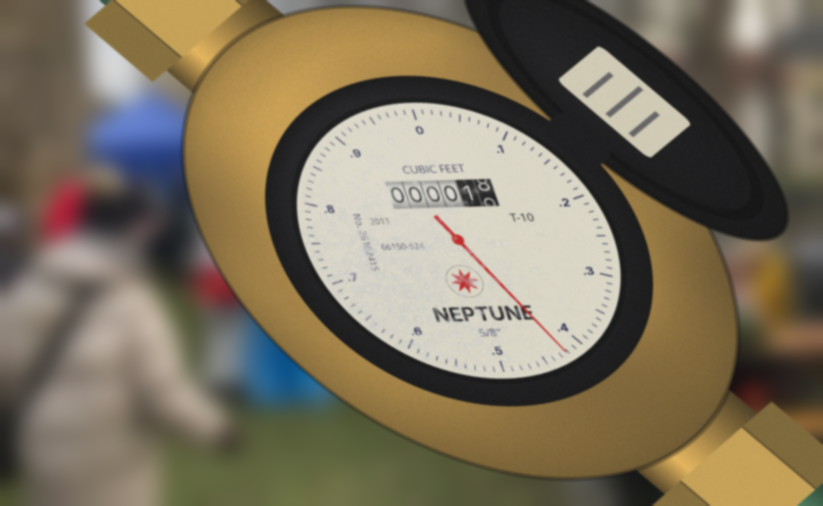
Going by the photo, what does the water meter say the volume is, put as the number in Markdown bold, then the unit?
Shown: **18.42** ft³
